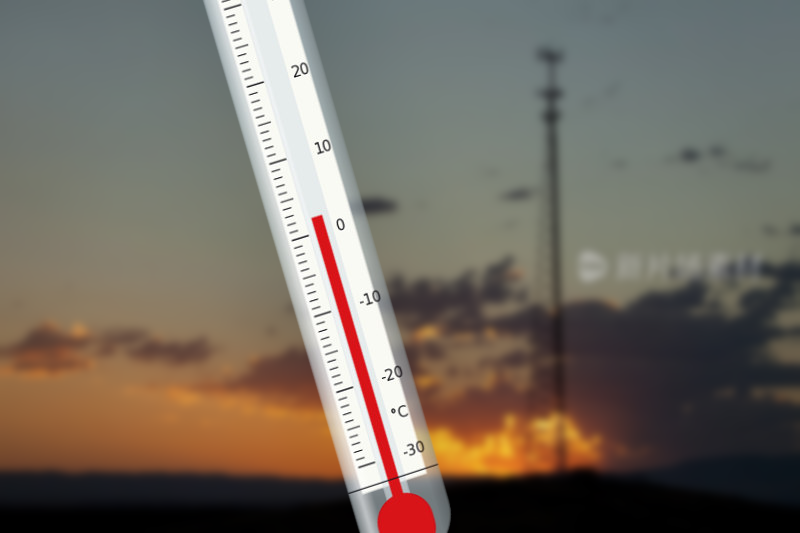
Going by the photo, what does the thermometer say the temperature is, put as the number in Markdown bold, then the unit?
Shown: **2** °C
